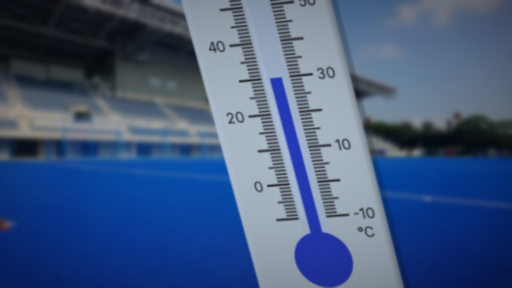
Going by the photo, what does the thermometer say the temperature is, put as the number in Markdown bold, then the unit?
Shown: **30** °C
